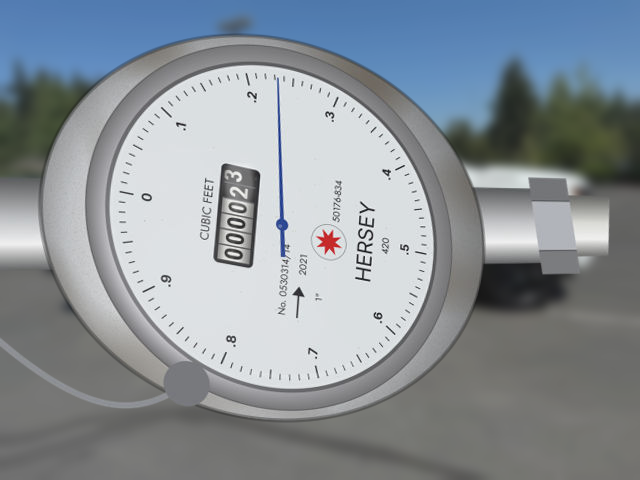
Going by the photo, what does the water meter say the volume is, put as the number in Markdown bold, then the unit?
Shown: **23.23** ft³
